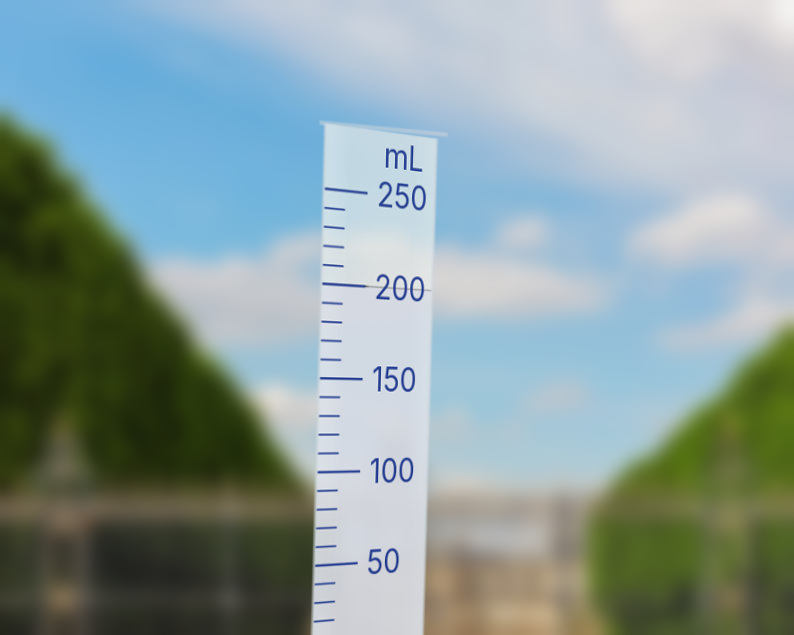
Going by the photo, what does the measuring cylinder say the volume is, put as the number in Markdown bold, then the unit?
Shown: **200** mL
